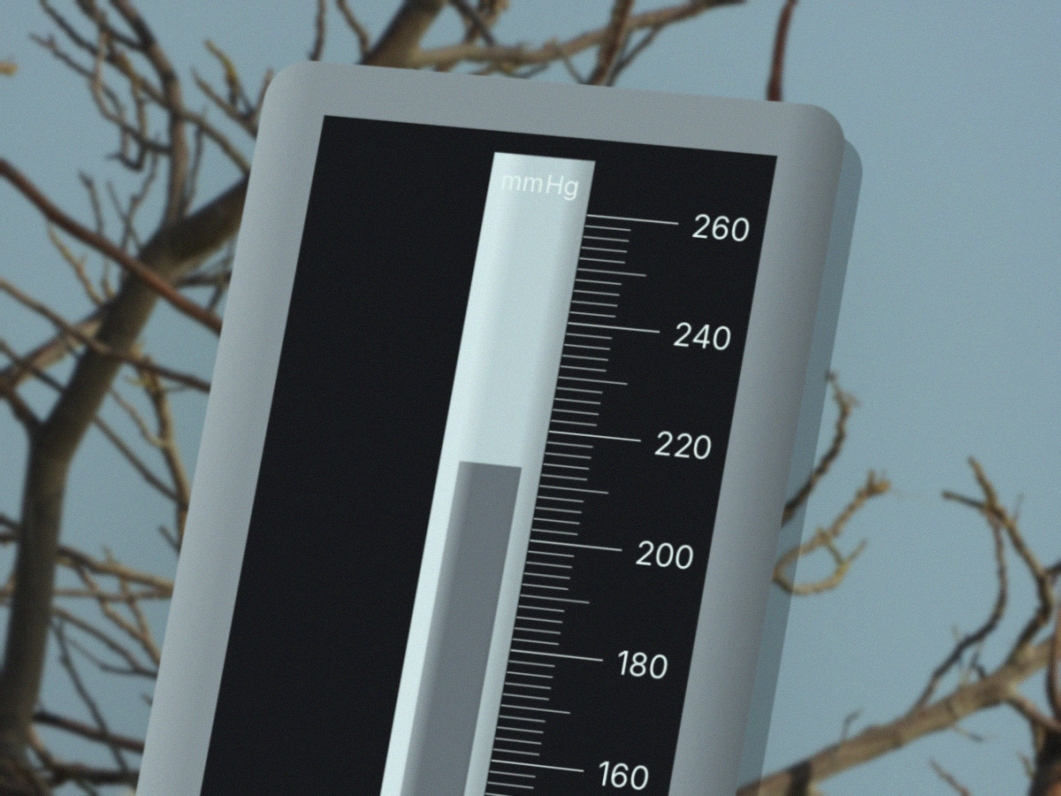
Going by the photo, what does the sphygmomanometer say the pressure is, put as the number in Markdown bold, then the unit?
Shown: **213** mmHg
